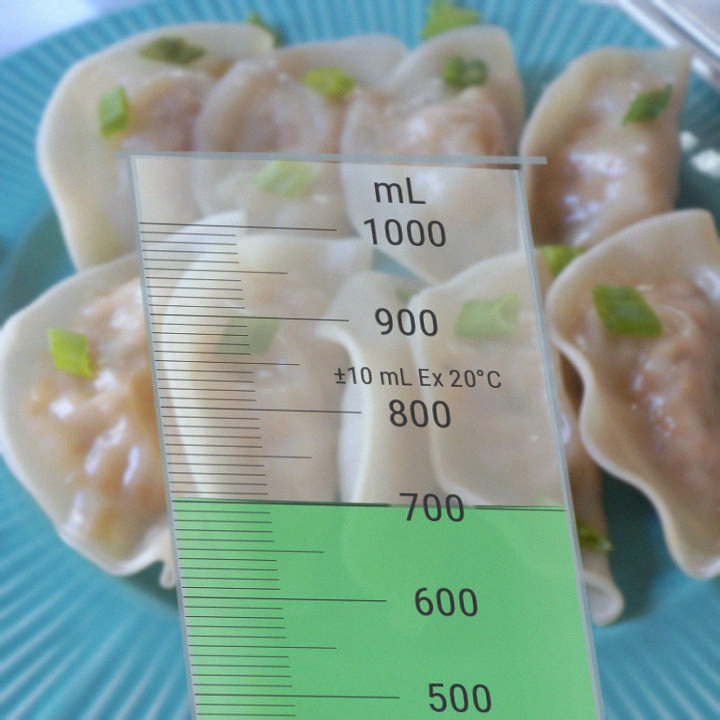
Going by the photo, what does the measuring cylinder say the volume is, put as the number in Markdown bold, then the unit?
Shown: **700** mL
